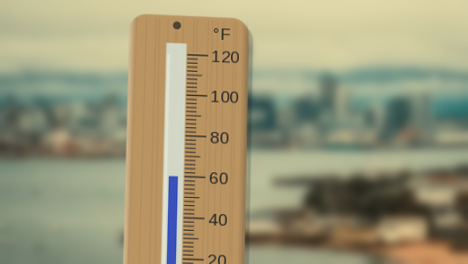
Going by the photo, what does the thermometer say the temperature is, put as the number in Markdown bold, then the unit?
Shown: **60** °F
